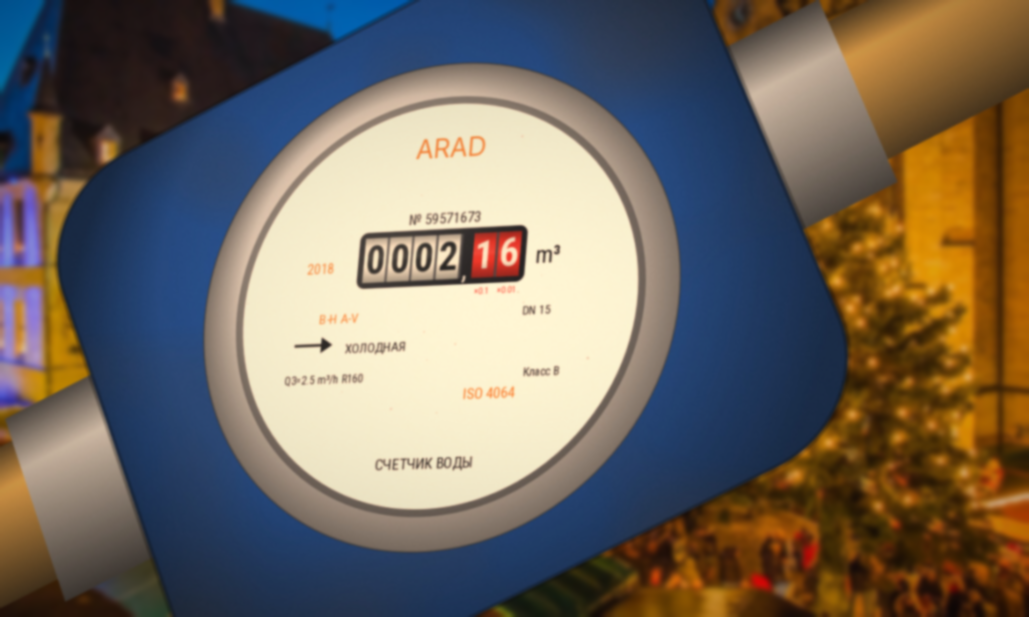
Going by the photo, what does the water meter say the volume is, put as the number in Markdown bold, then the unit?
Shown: **2.16** m³
